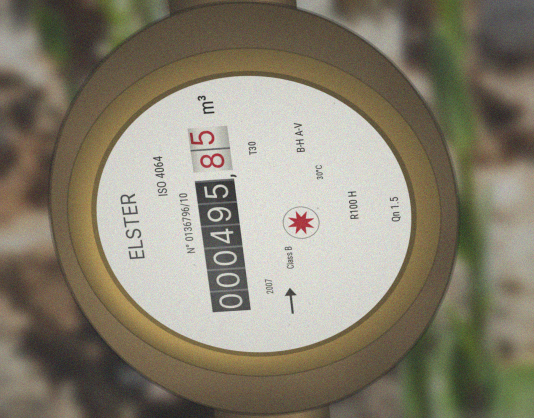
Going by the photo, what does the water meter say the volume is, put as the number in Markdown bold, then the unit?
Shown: **495.85** m³
